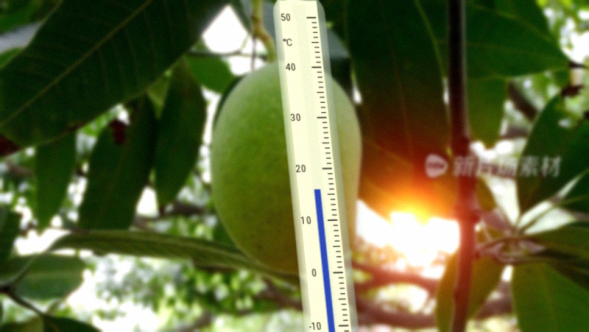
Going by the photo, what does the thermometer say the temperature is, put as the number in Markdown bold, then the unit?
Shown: **16** °C
